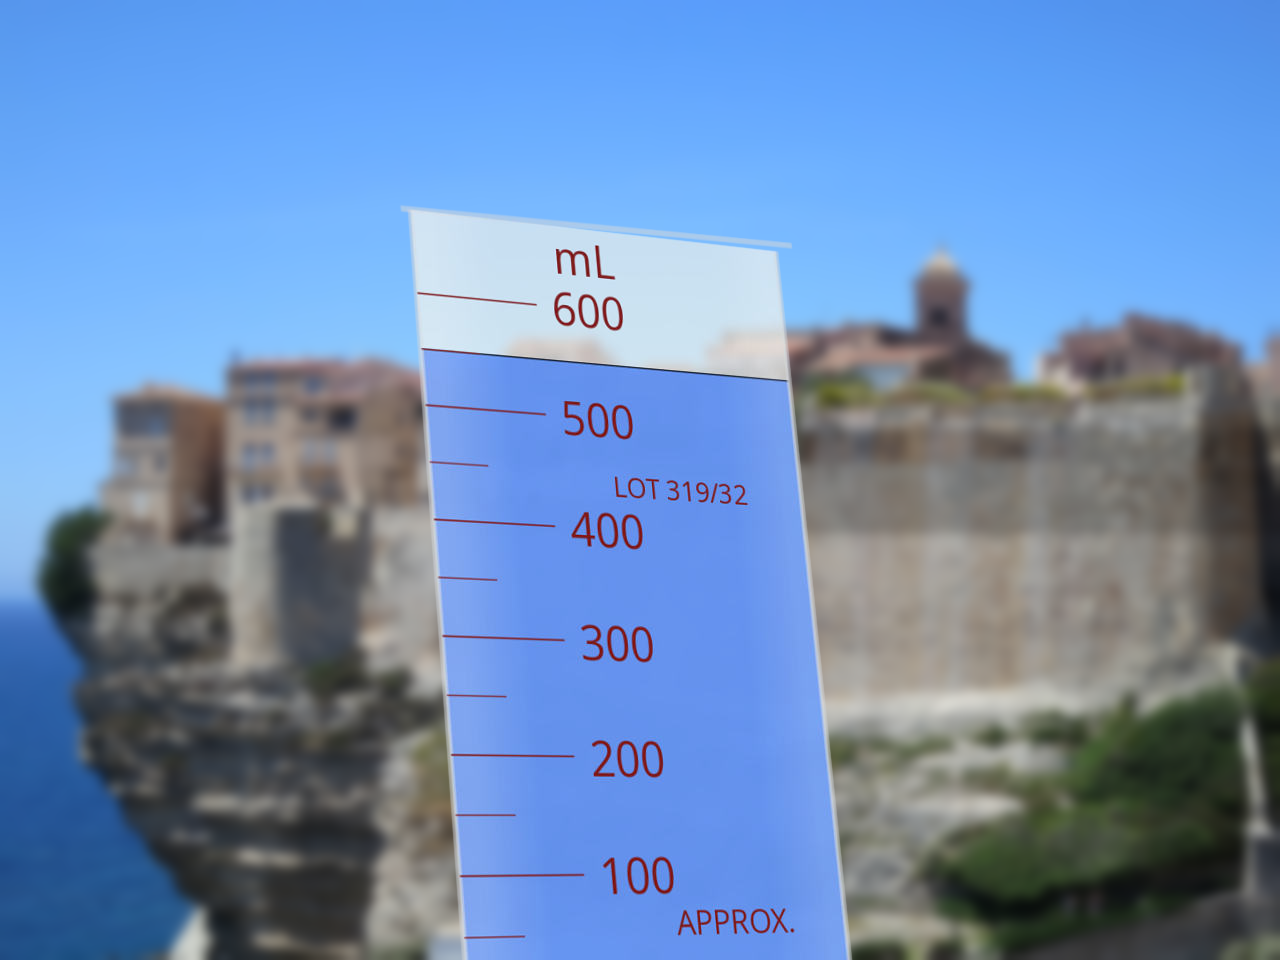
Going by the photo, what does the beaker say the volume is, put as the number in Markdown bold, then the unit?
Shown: **550** mL
